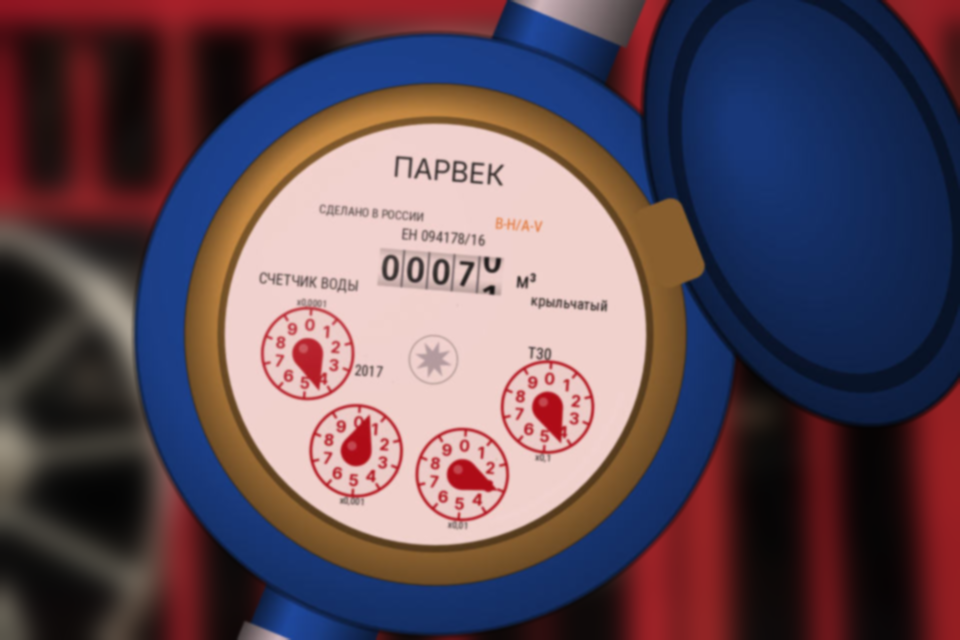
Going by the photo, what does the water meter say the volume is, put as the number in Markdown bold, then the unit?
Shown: **70.4304** m³
